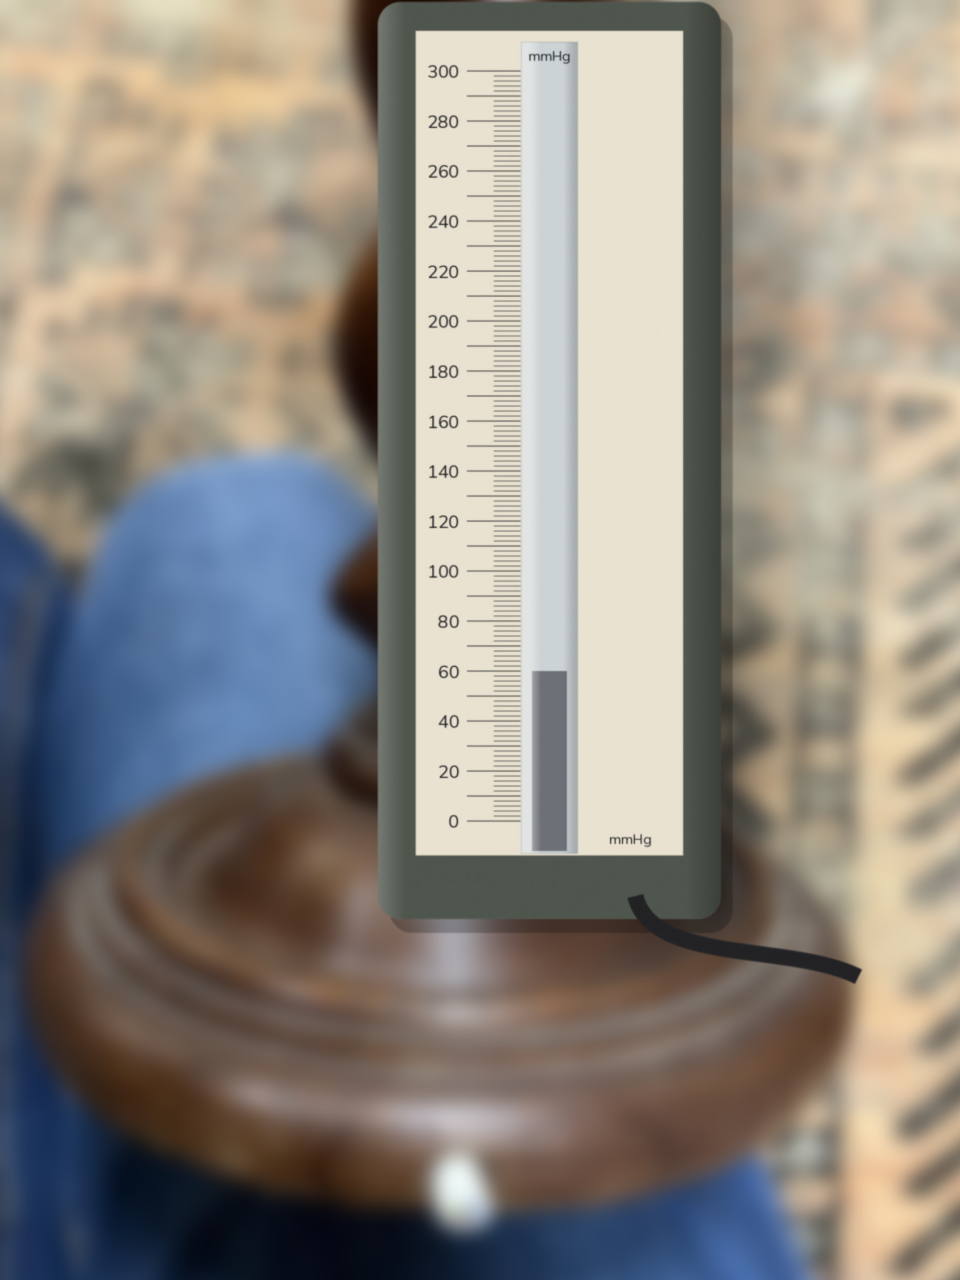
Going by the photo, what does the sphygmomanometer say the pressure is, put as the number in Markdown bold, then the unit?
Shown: **60** mmHg
